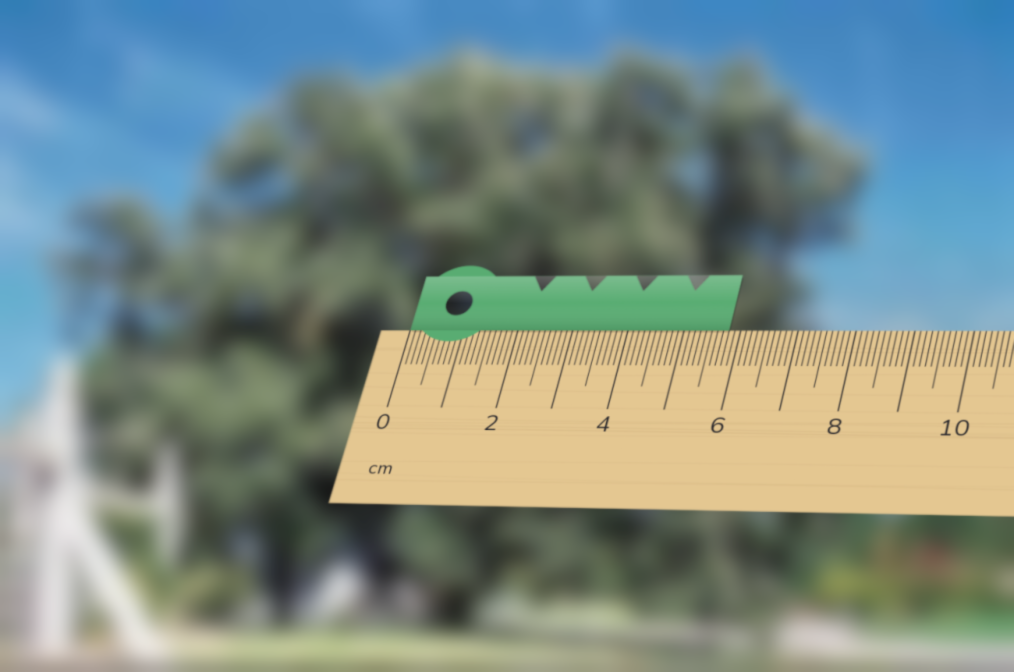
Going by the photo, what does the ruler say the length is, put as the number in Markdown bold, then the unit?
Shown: **5.8** cm
